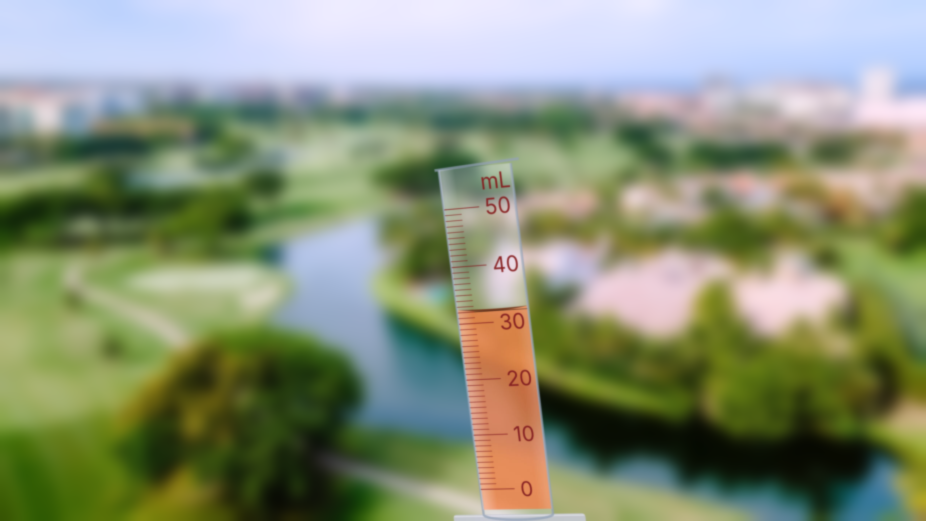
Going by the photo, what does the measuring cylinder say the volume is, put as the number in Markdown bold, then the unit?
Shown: **32** mL
